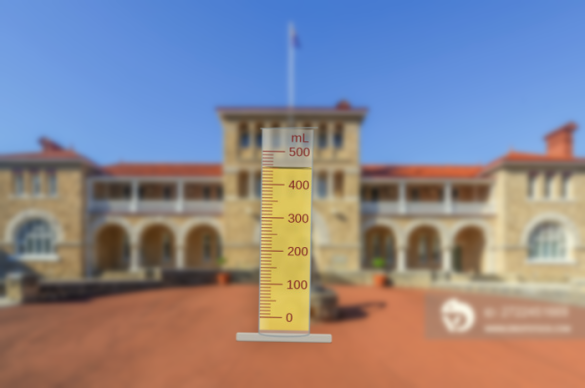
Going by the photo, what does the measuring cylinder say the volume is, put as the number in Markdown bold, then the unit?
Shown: **450** mL
